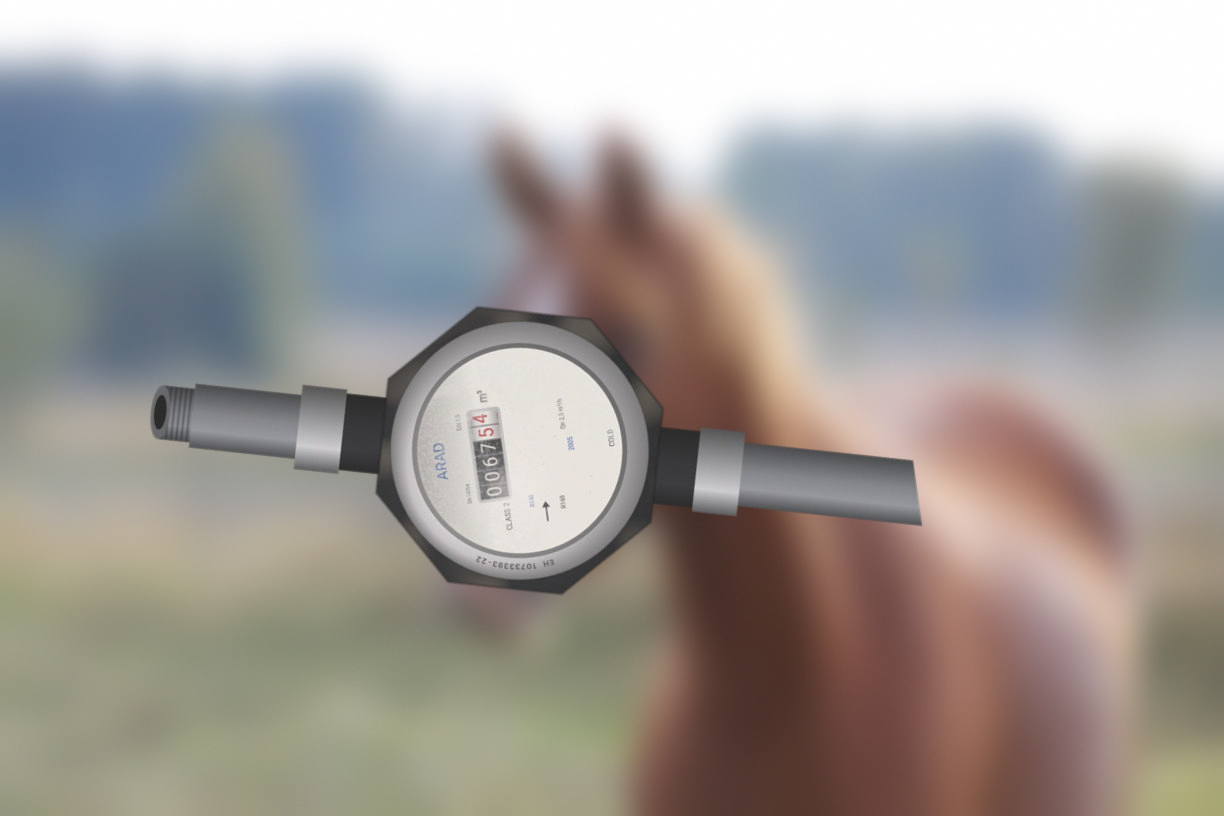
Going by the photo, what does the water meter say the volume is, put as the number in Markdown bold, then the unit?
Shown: **67.54** m³
